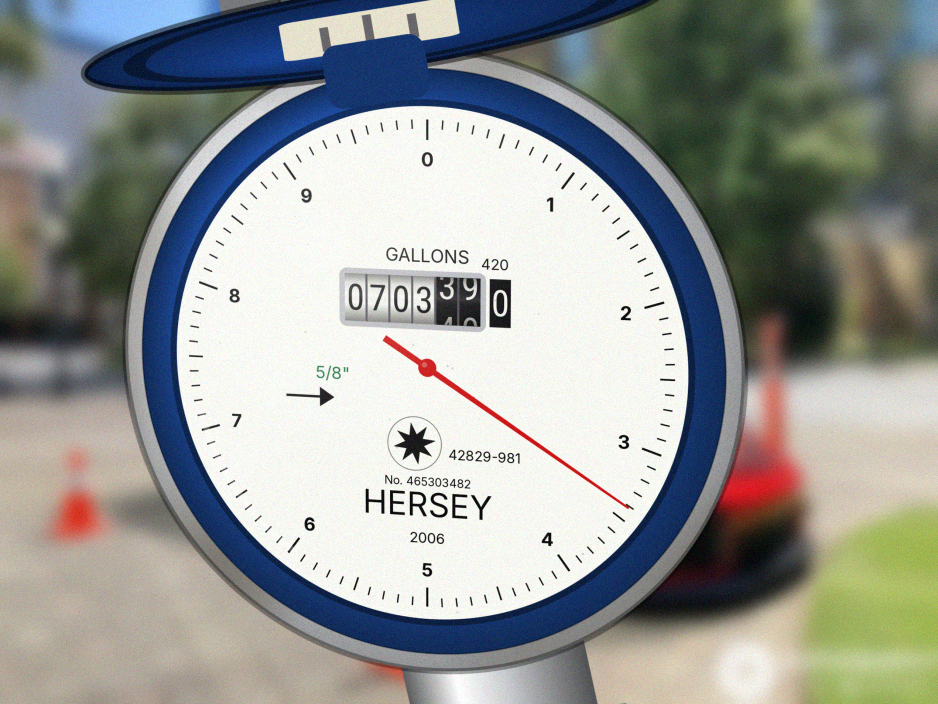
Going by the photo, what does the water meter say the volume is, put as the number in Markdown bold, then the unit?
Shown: **703393.4** gal
